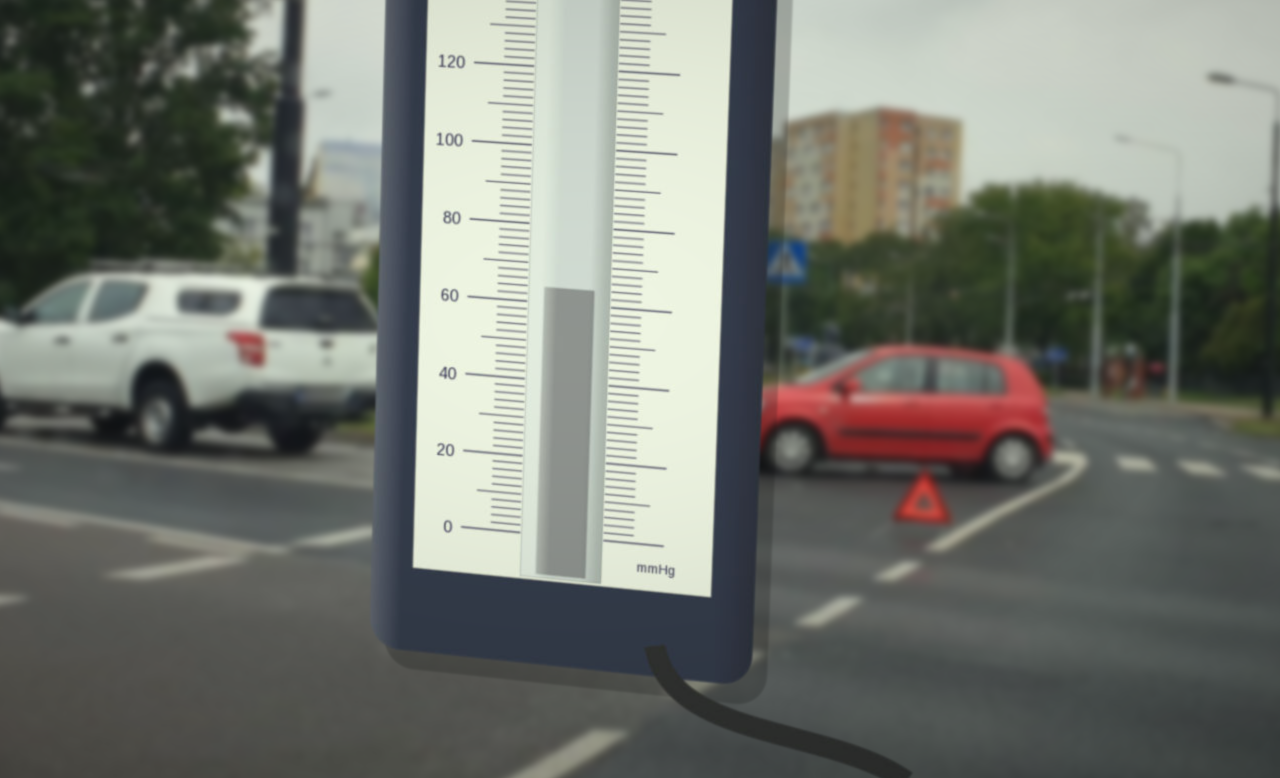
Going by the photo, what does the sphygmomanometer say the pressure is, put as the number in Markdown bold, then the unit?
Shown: **64** mmHg
